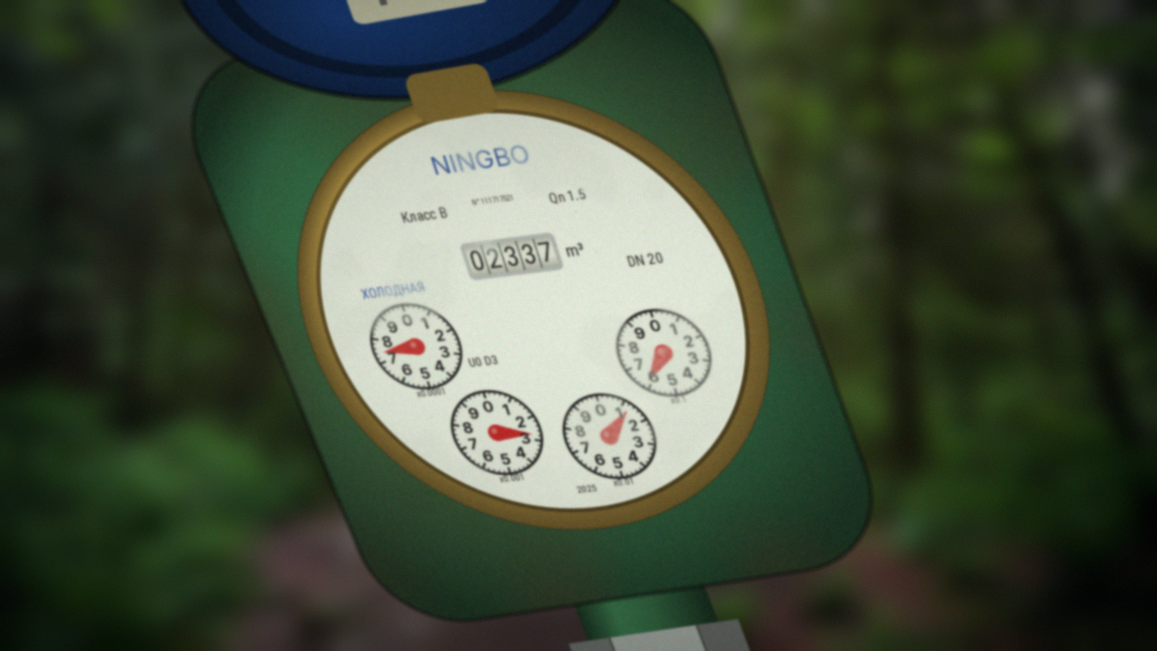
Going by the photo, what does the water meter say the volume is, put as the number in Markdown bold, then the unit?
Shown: **2337.6127** m³
